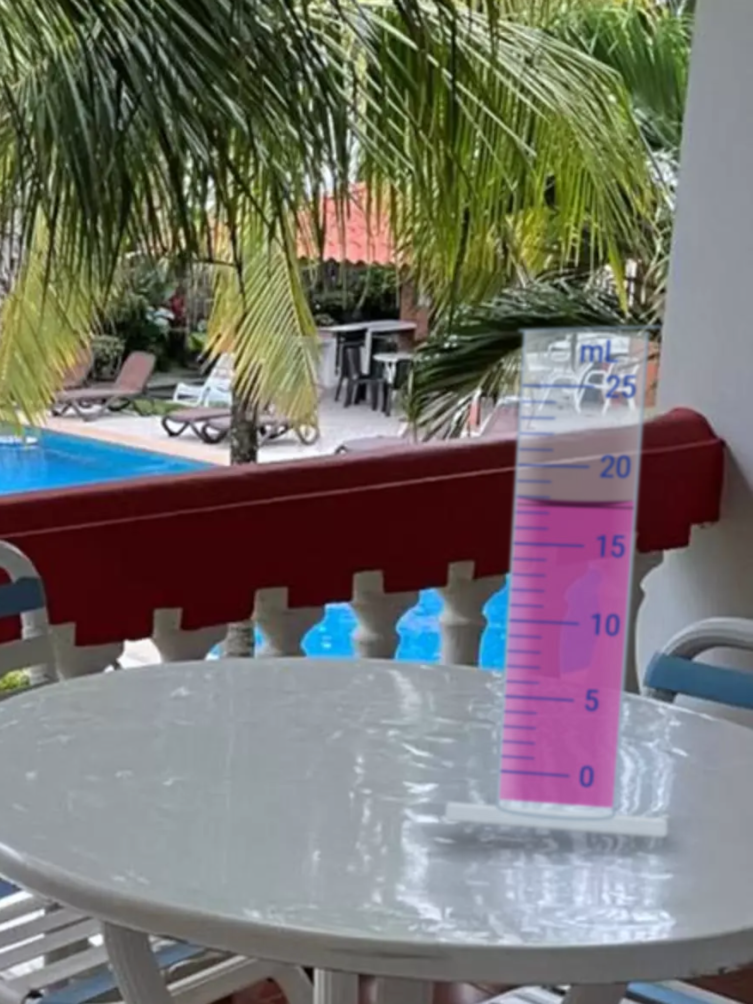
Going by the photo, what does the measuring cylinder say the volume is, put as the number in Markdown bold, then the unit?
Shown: **17.5** mL
